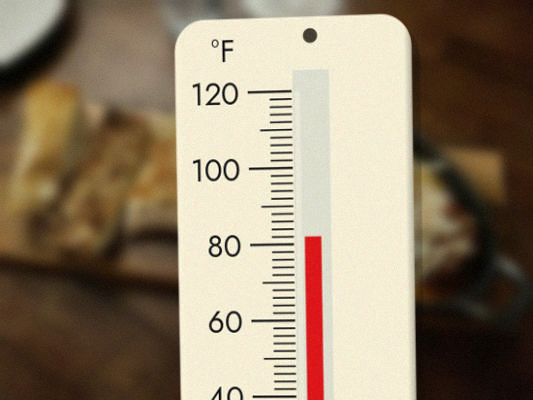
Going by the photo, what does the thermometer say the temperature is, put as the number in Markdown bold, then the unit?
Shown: **82** °F
